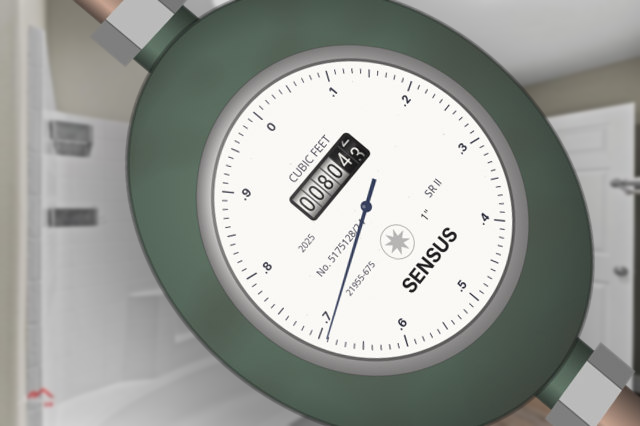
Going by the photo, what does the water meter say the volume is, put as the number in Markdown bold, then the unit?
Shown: **8042.69** ft³
